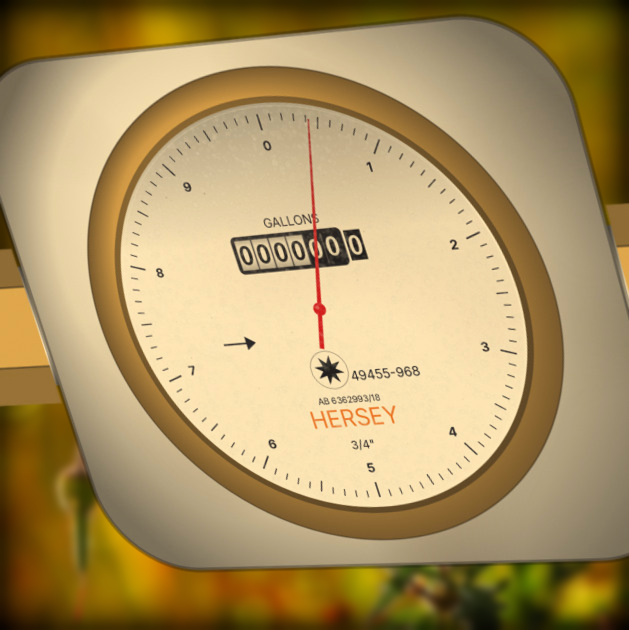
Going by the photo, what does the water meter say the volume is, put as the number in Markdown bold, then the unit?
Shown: **0.4** gal
